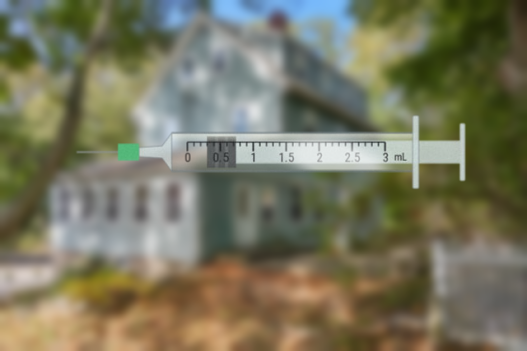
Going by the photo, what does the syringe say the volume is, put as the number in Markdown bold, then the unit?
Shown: **0.3** mL
